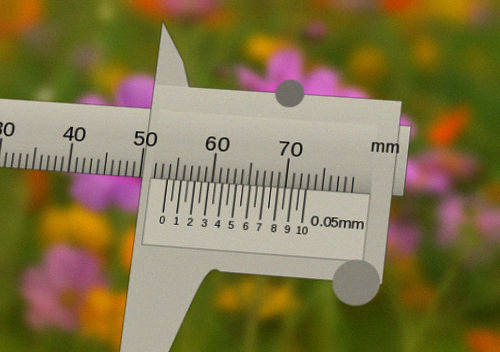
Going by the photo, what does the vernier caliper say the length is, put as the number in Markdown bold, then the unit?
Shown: **53.8** mm
